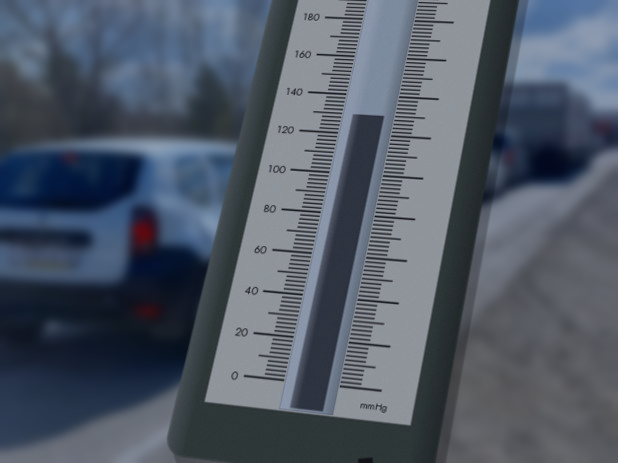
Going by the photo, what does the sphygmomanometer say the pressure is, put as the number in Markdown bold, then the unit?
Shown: **130** mmHg
